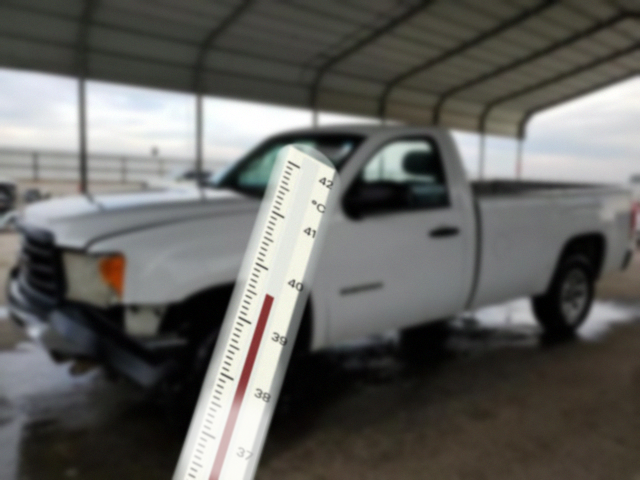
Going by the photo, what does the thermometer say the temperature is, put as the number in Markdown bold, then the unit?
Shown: **39.6** °C
